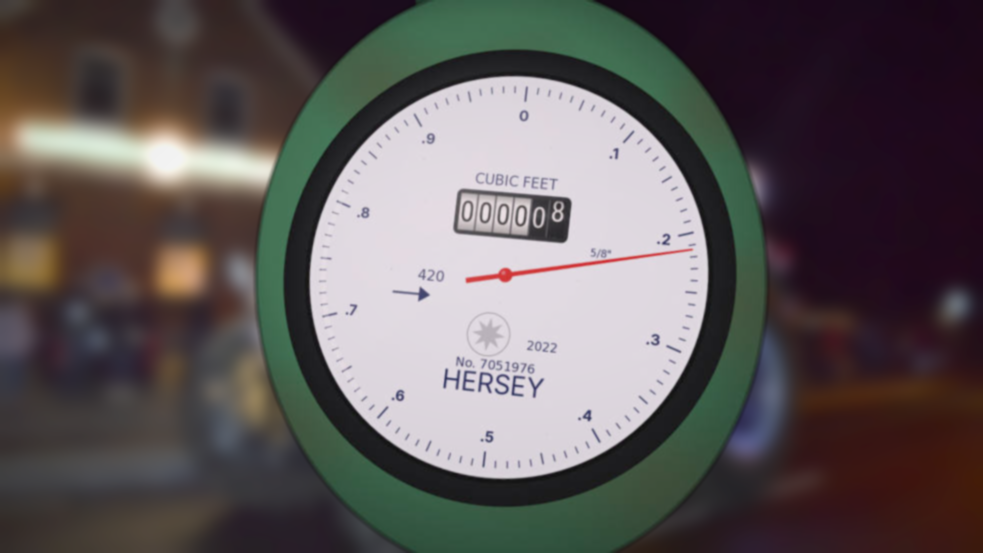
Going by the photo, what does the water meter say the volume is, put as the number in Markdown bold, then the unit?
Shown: **8.21** ft³
